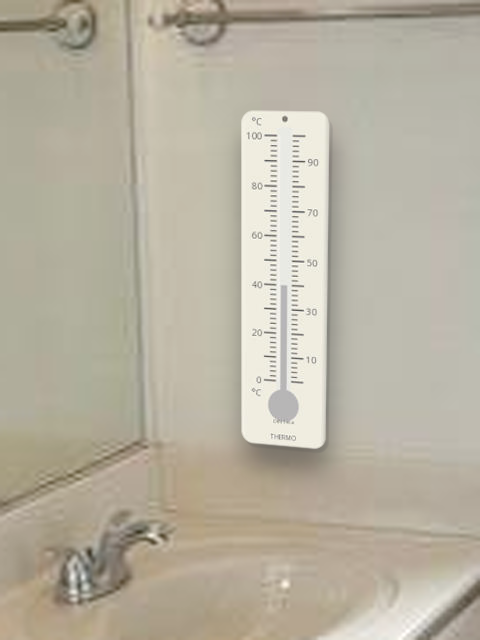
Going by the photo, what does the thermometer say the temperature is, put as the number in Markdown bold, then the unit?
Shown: **40** °C
